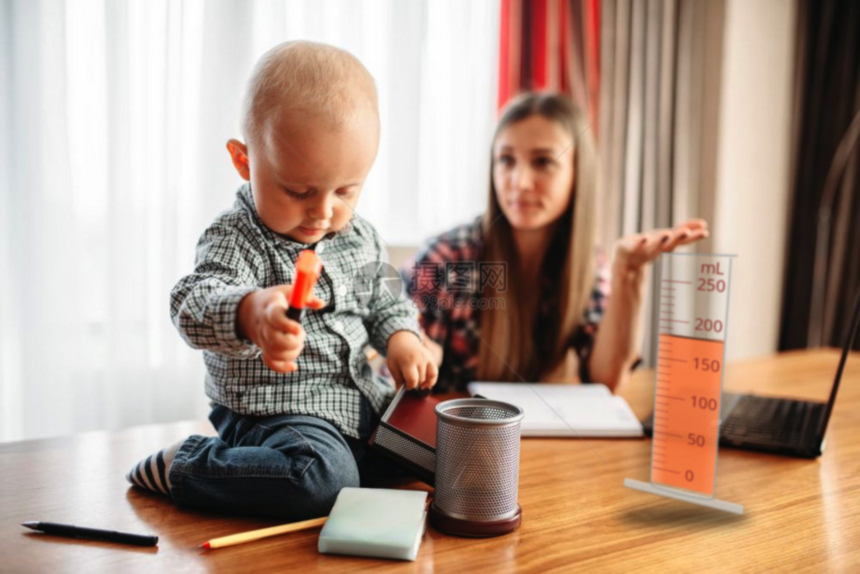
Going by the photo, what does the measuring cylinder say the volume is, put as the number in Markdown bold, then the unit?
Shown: **180** mL
